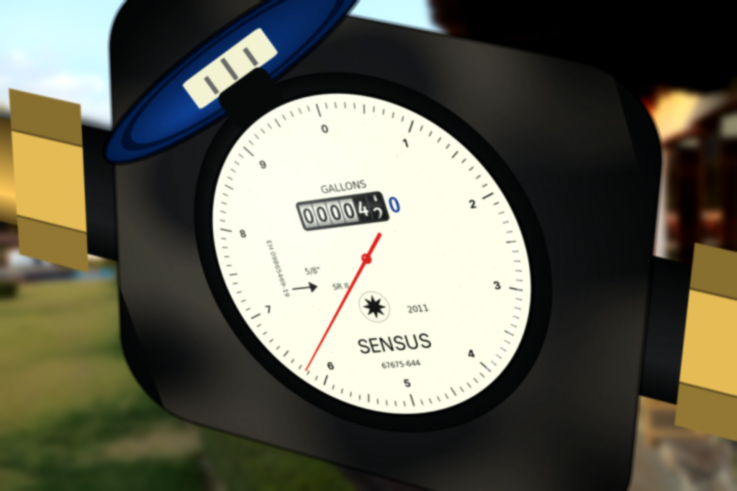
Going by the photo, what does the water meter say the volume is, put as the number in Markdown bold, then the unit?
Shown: **416.2** gal
